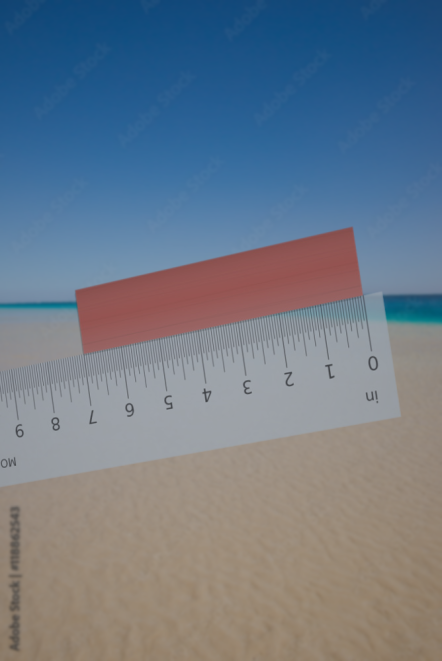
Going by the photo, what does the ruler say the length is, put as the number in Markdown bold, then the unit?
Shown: **7** in
